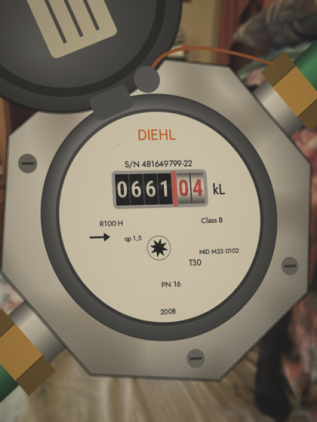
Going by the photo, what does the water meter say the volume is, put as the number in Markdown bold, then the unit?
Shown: **661.04** kL
